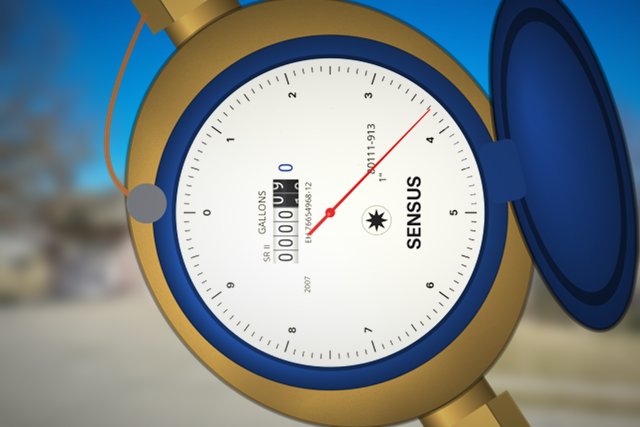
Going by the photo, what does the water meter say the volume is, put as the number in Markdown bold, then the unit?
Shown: **93.7** gal
